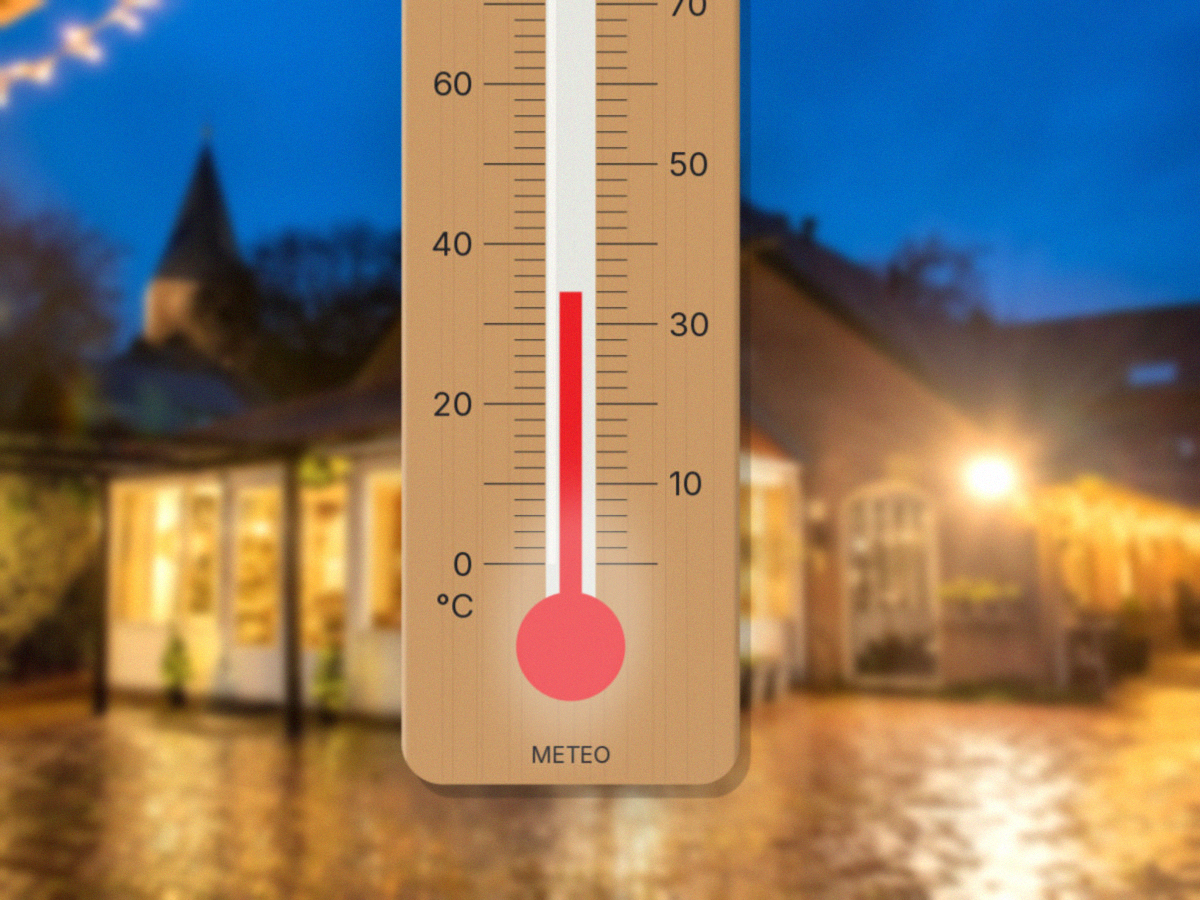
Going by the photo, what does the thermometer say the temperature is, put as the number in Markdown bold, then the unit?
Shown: **34** °C
